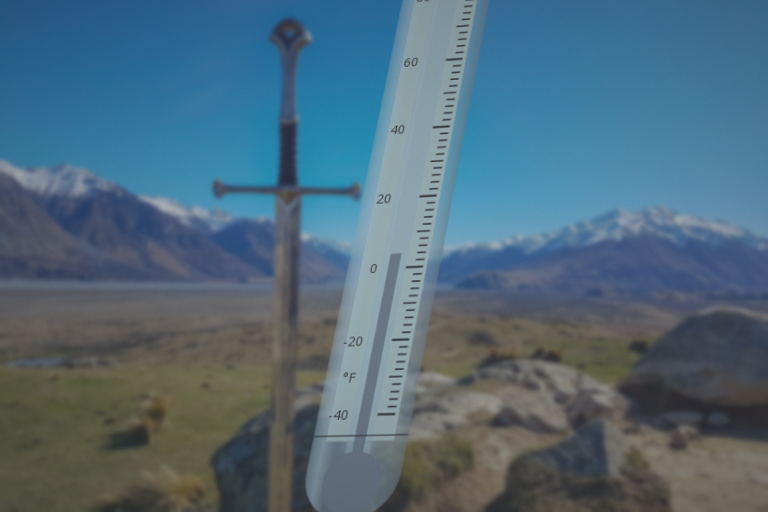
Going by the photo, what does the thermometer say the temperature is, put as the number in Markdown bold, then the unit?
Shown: **4** °F
